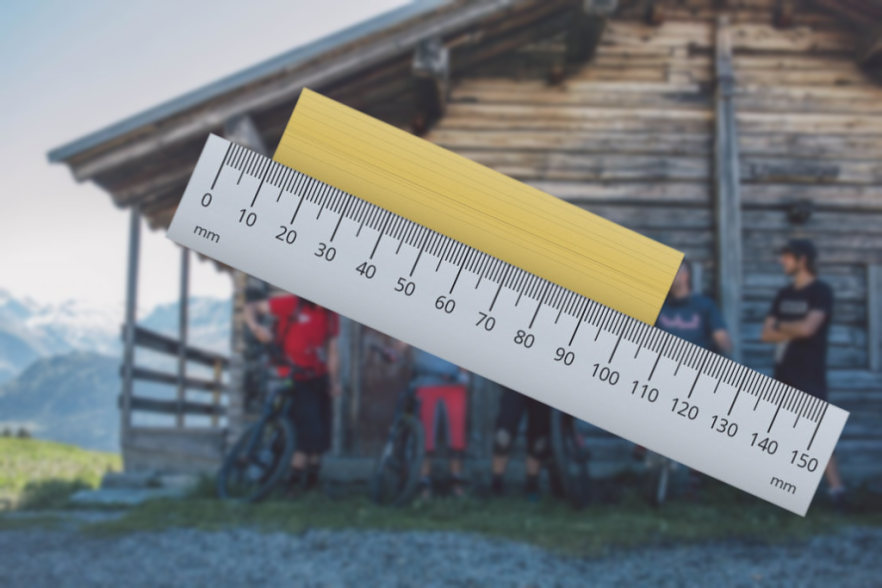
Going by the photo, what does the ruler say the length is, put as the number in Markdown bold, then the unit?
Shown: **96** mm
